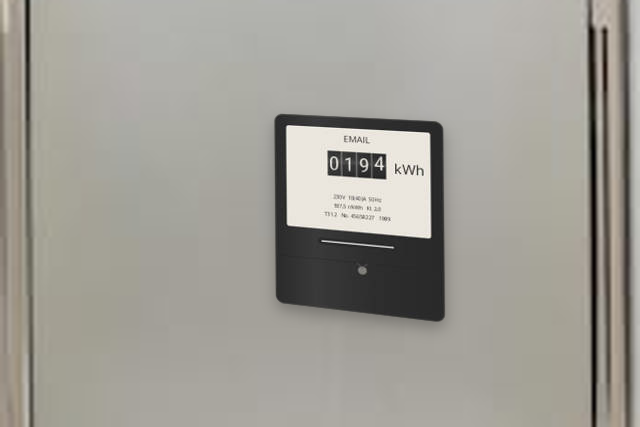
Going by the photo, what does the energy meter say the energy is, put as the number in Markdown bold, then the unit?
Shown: **194** kWh
